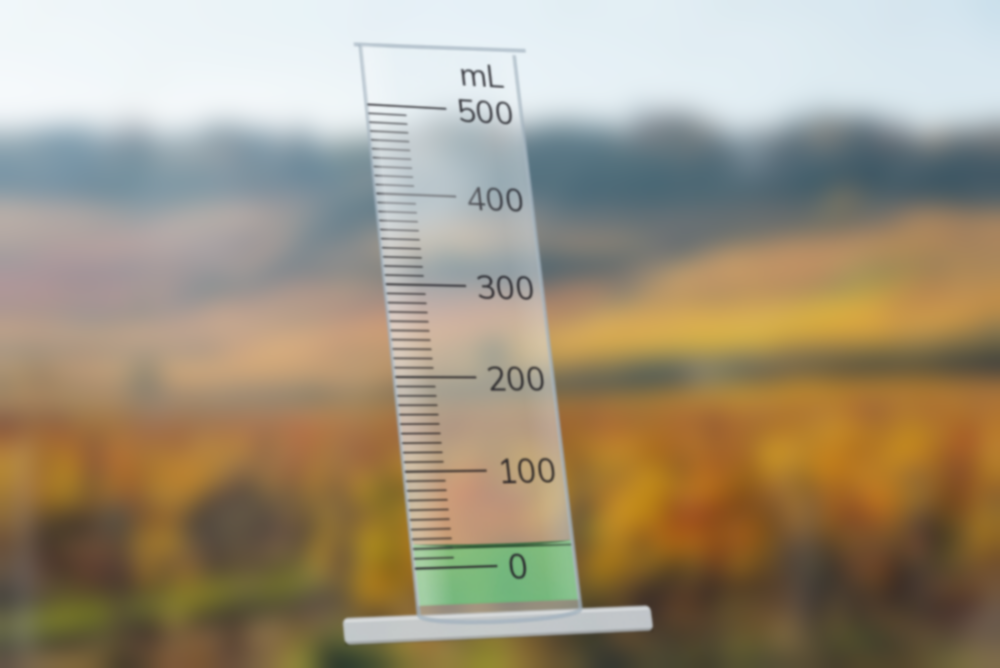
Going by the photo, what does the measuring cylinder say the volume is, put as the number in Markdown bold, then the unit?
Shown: **20** mL
